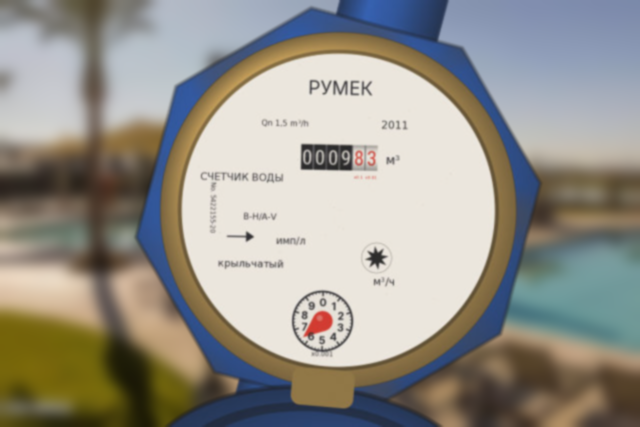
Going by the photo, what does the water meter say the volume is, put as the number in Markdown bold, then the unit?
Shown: **9.836** m³
